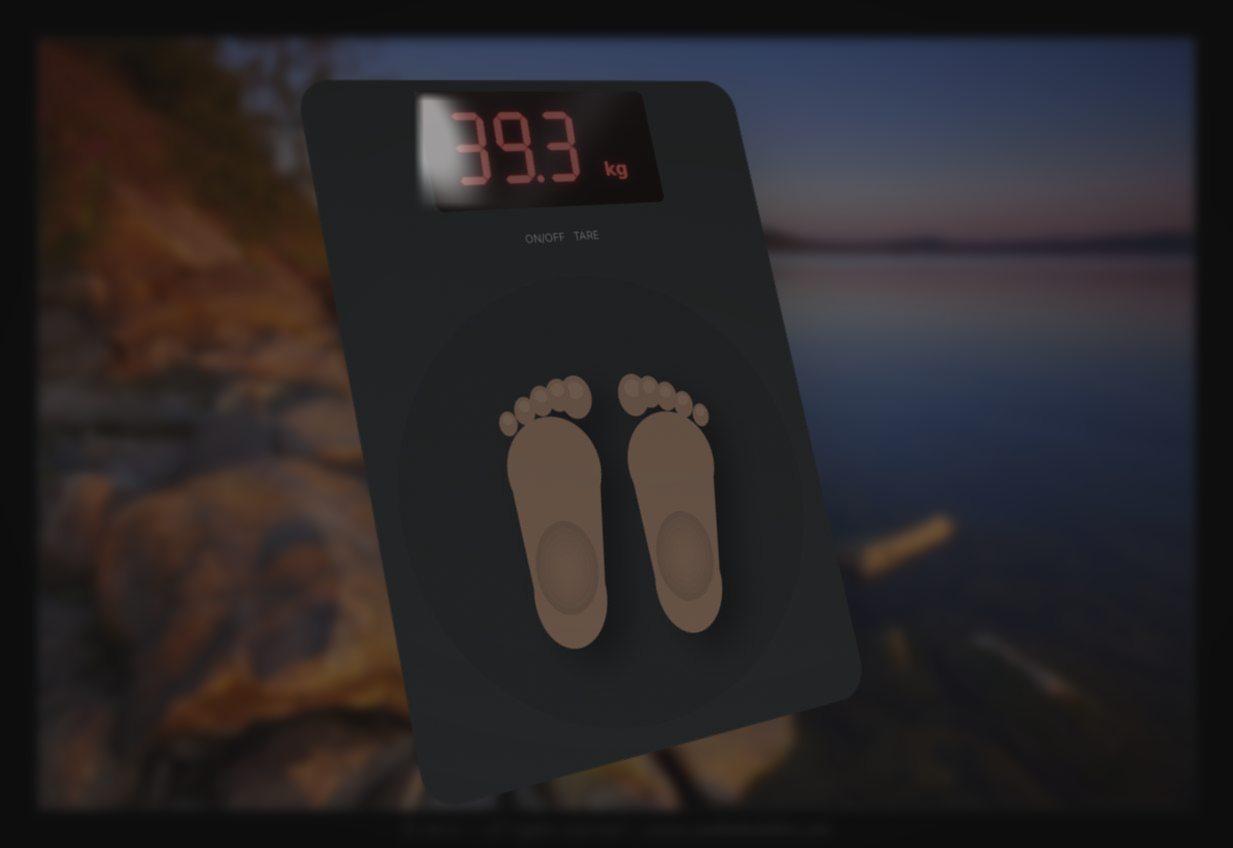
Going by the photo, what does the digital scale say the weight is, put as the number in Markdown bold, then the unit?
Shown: **39.3** kg
